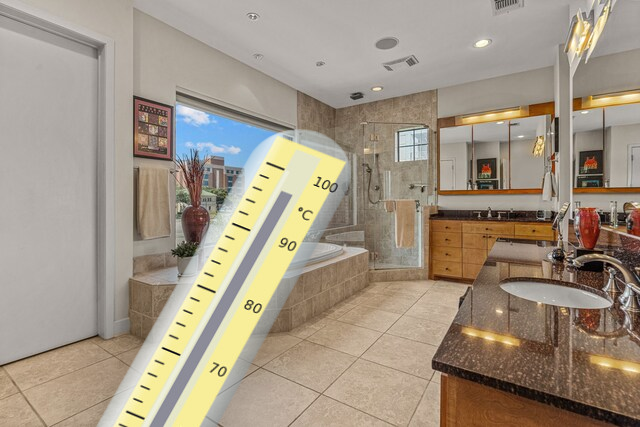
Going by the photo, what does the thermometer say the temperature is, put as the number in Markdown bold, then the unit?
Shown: **97** °C
